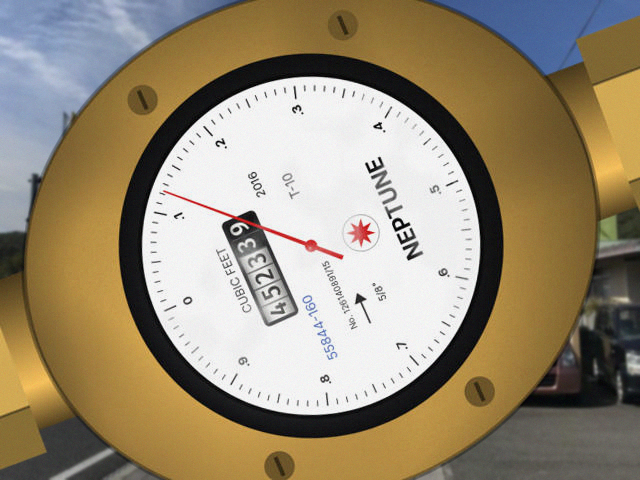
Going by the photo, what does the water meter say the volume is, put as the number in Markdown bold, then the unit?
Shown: **452339.12** ft³
